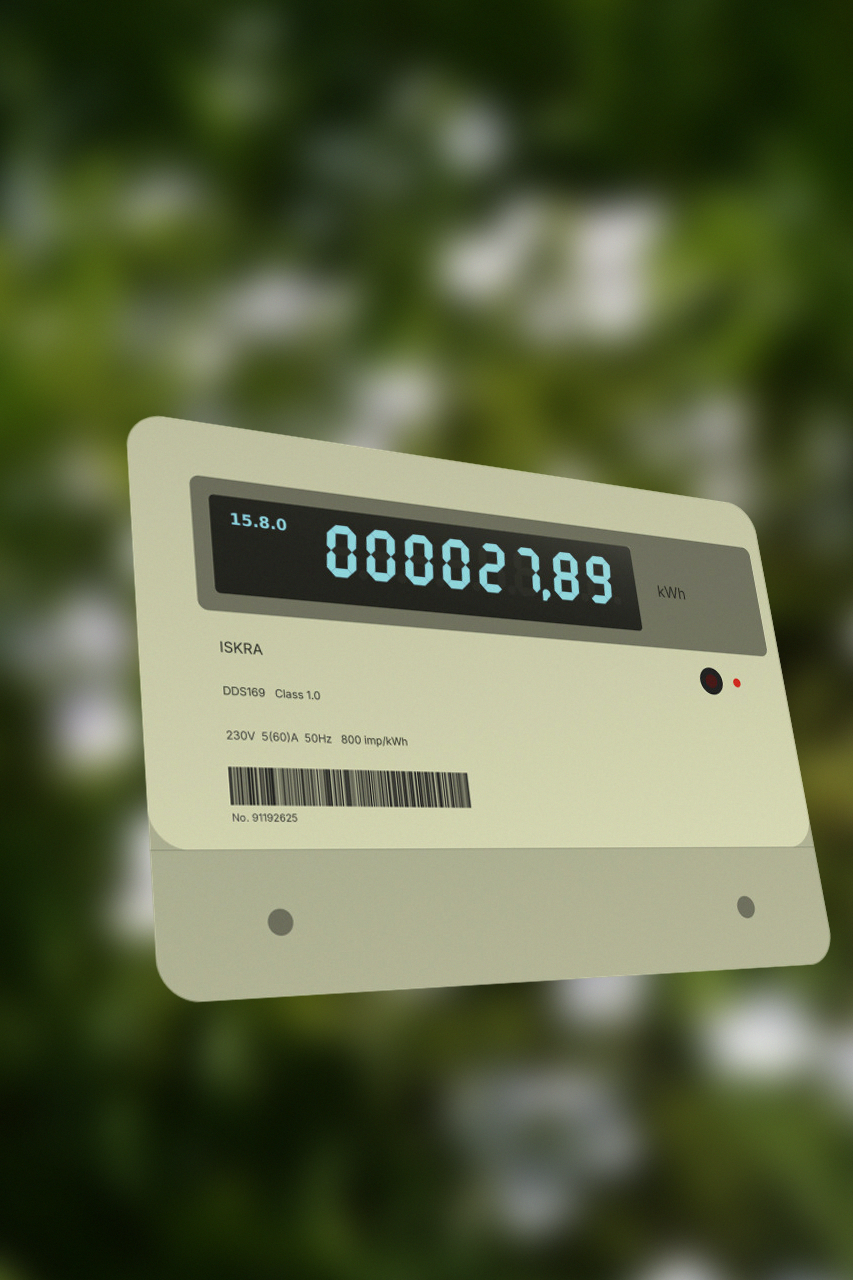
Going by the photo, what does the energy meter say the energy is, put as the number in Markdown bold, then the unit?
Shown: **27.89** kWh
